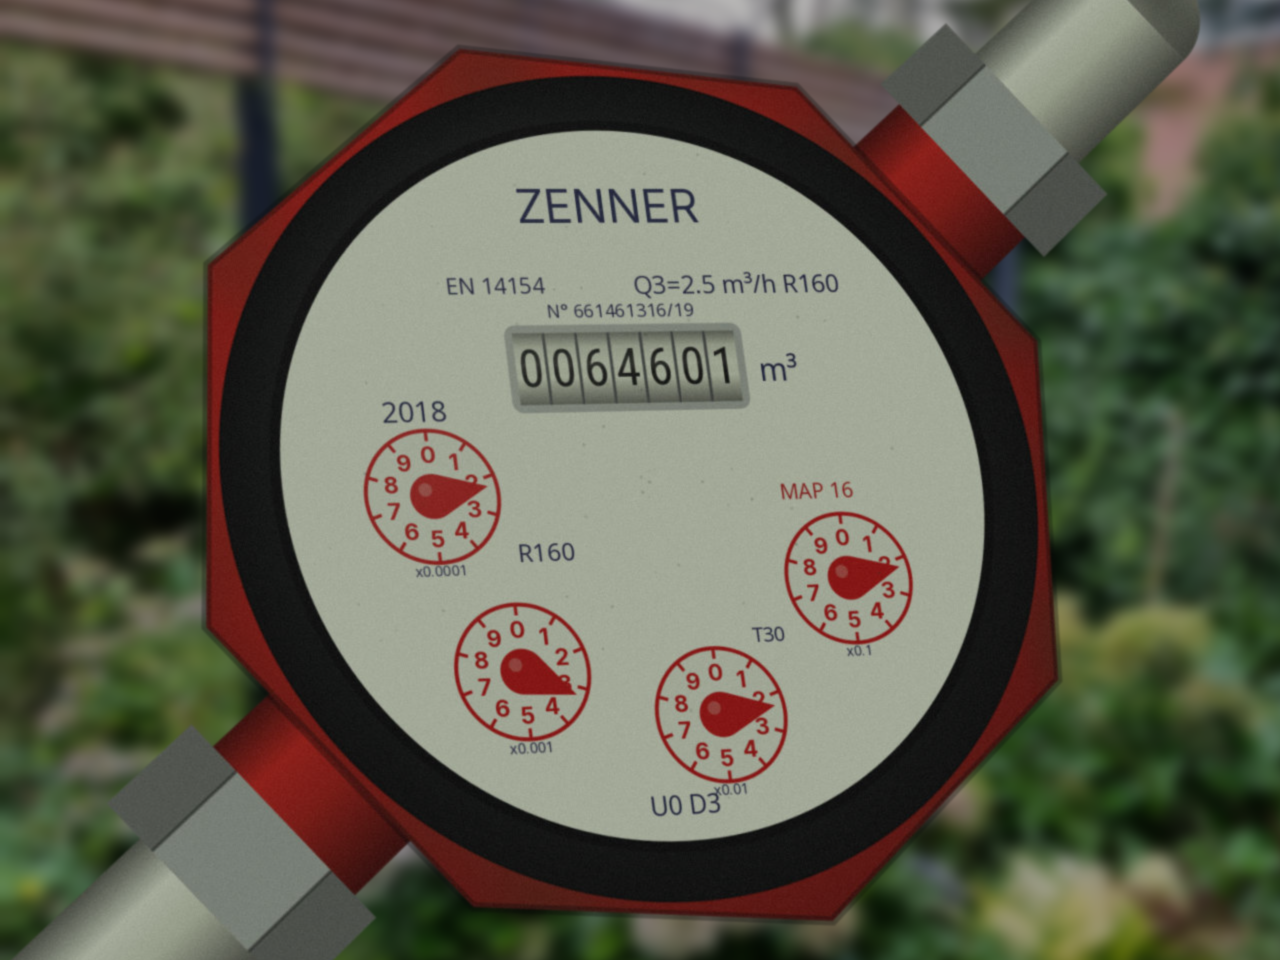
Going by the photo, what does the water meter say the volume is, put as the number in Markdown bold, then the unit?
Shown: **64601.2232** m³
